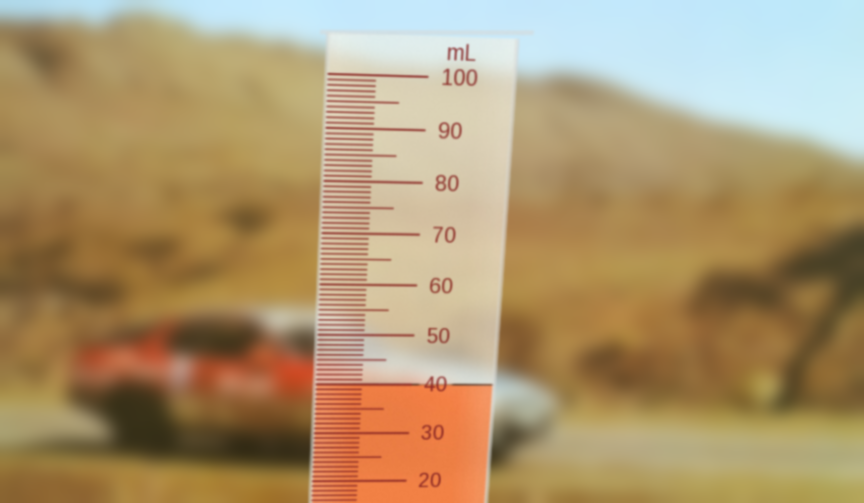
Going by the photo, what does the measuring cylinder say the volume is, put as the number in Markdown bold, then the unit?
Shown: **40** mL
